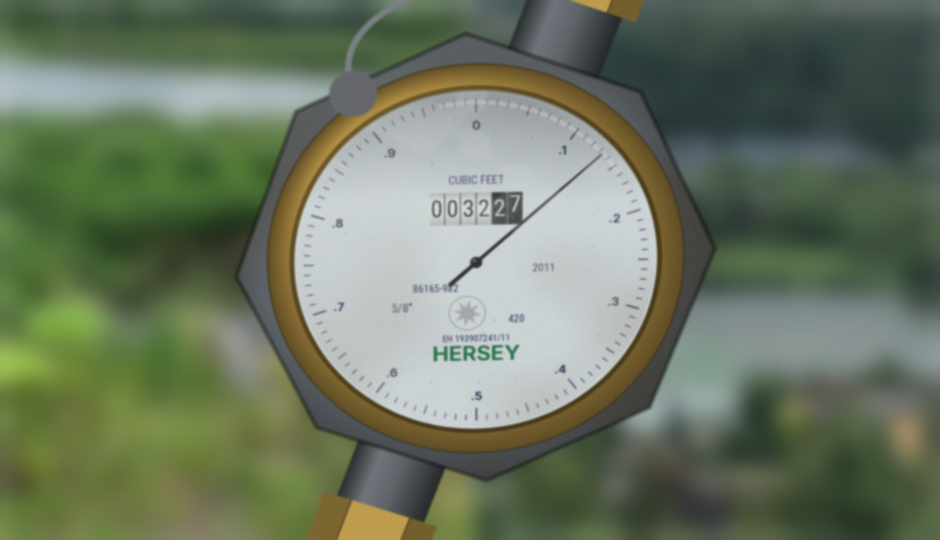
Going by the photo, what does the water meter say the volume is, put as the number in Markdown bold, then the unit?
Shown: **3227.13** ft³
